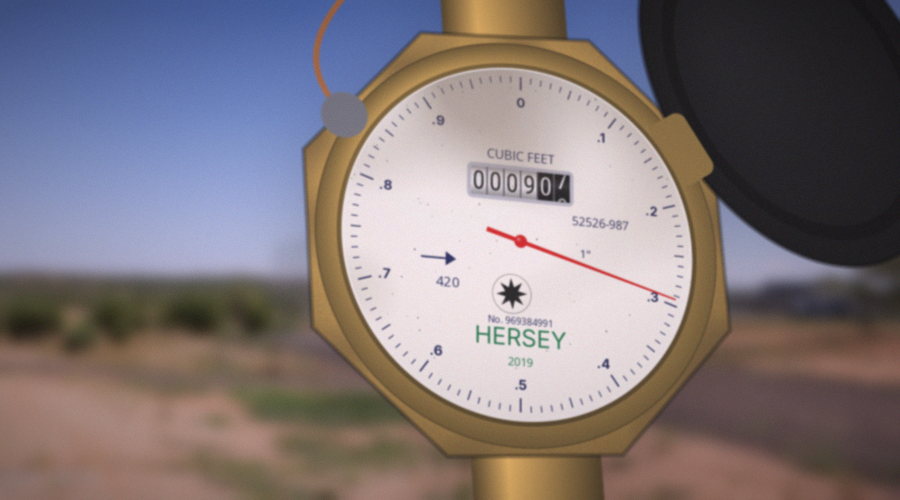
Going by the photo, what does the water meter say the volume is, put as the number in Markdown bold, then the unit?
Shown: **907.29** ft³
